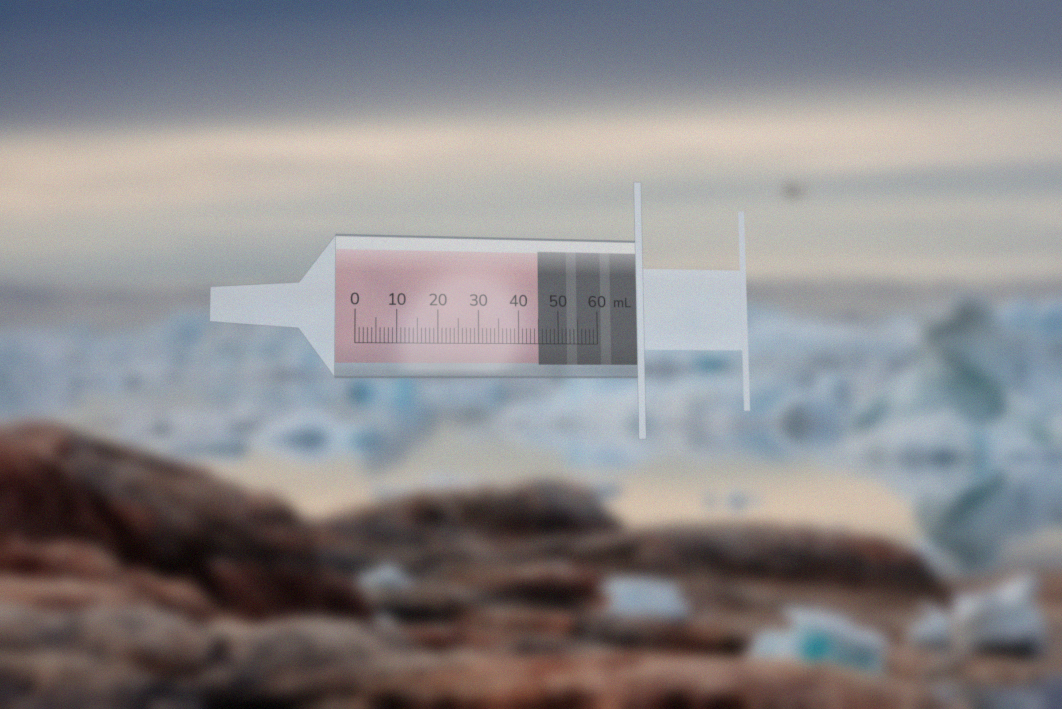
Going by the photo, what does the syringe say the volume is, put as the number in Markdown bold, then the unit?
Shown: **45** mL
